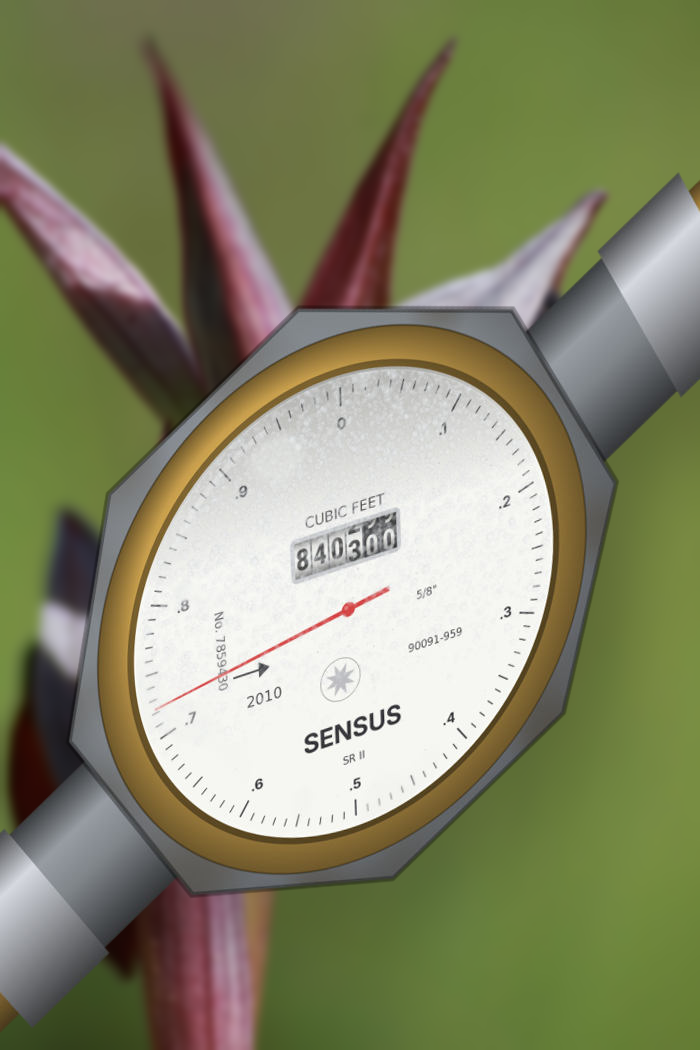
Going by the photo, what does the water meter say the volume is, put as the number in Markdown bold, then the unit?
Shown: **840299.72** ft³
